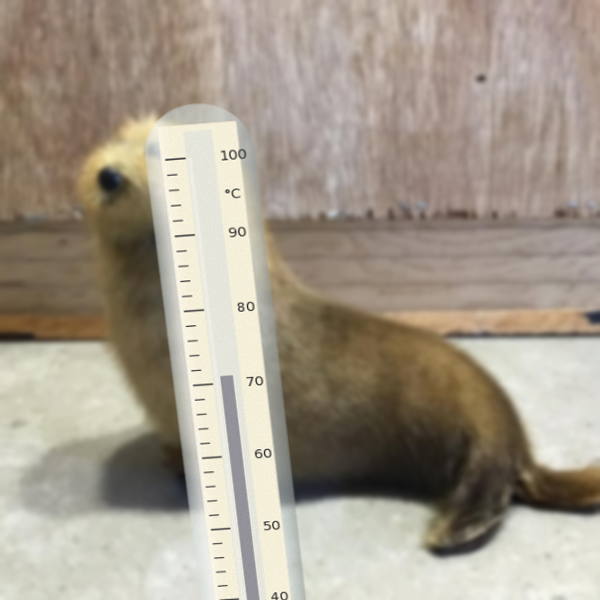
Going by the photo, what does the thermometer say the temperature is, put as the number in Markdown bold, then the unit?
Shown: **71** °C
